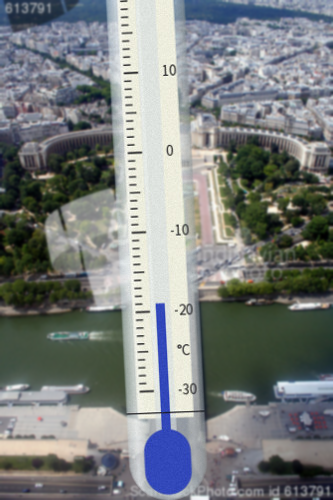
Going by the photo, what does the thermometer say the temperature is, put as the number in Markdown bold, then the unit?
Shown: **-19** °C
